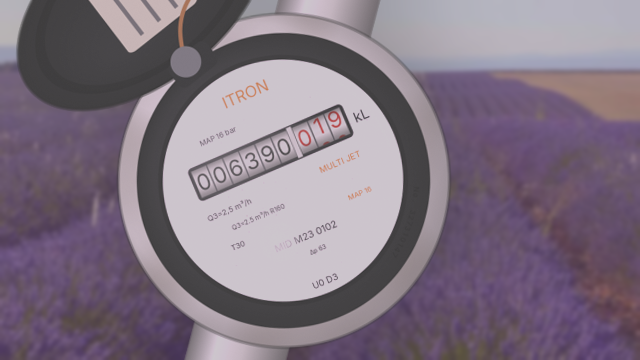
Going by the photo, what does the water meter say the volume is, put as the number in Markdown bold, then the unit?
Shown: **6390.019** kL
